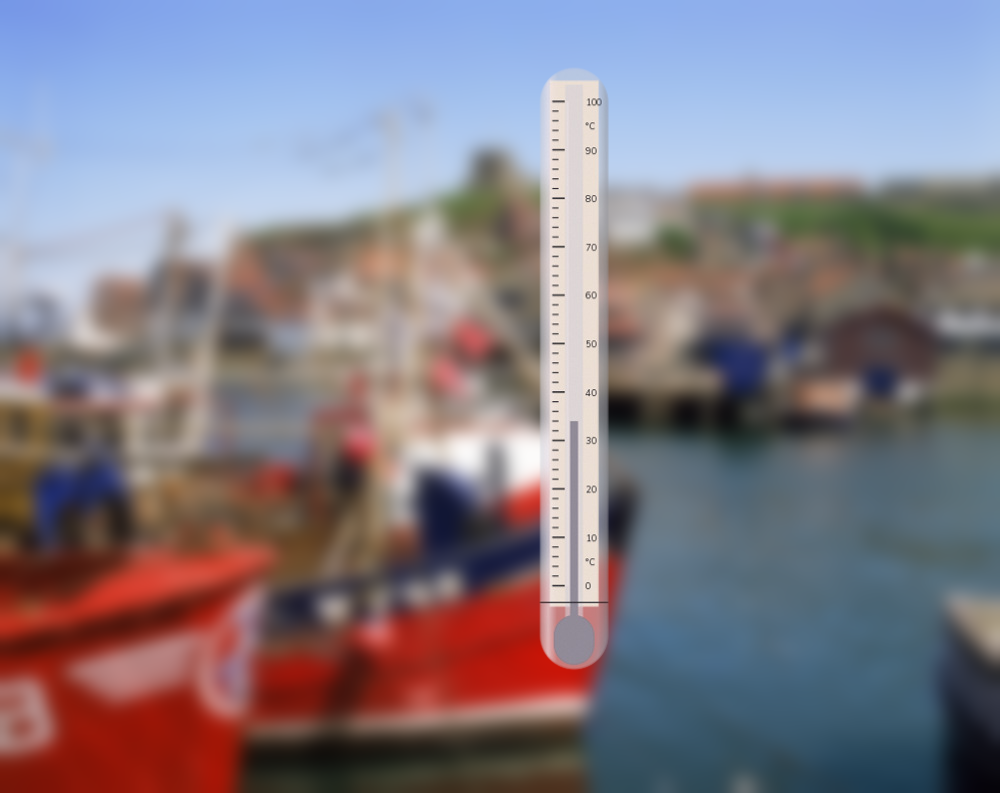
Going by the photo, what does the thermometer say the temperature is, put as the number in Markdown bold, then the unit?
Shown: **34** °C
